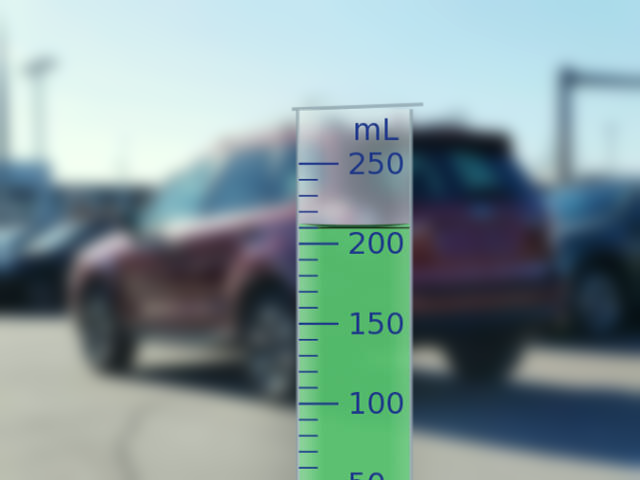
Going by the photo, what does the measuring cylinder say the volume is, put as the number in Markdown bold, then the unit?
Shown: **210** mL
